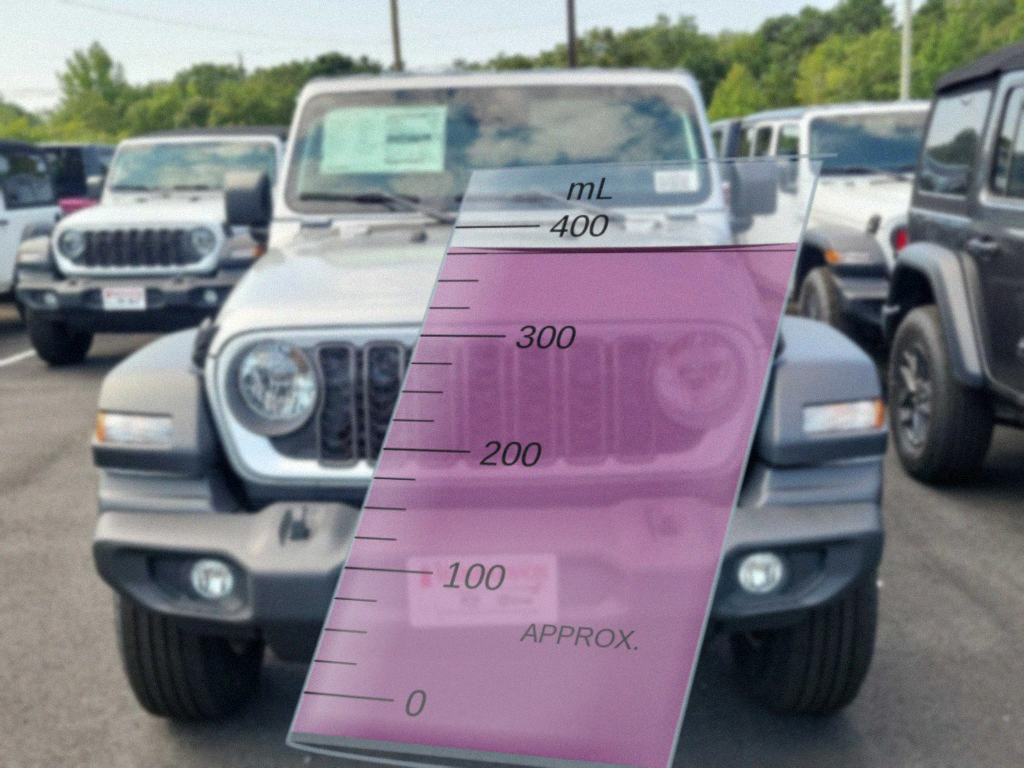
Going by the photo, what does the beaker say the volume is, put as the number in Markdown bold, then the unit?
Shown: **375** mL
